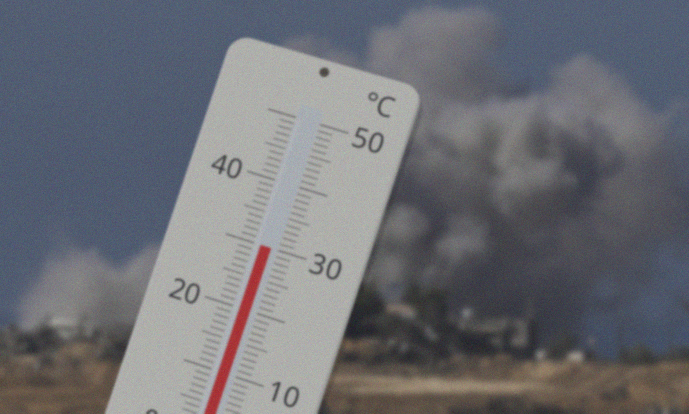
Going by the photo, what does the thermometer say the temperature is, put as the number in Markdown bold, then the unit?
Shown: **30** °C
